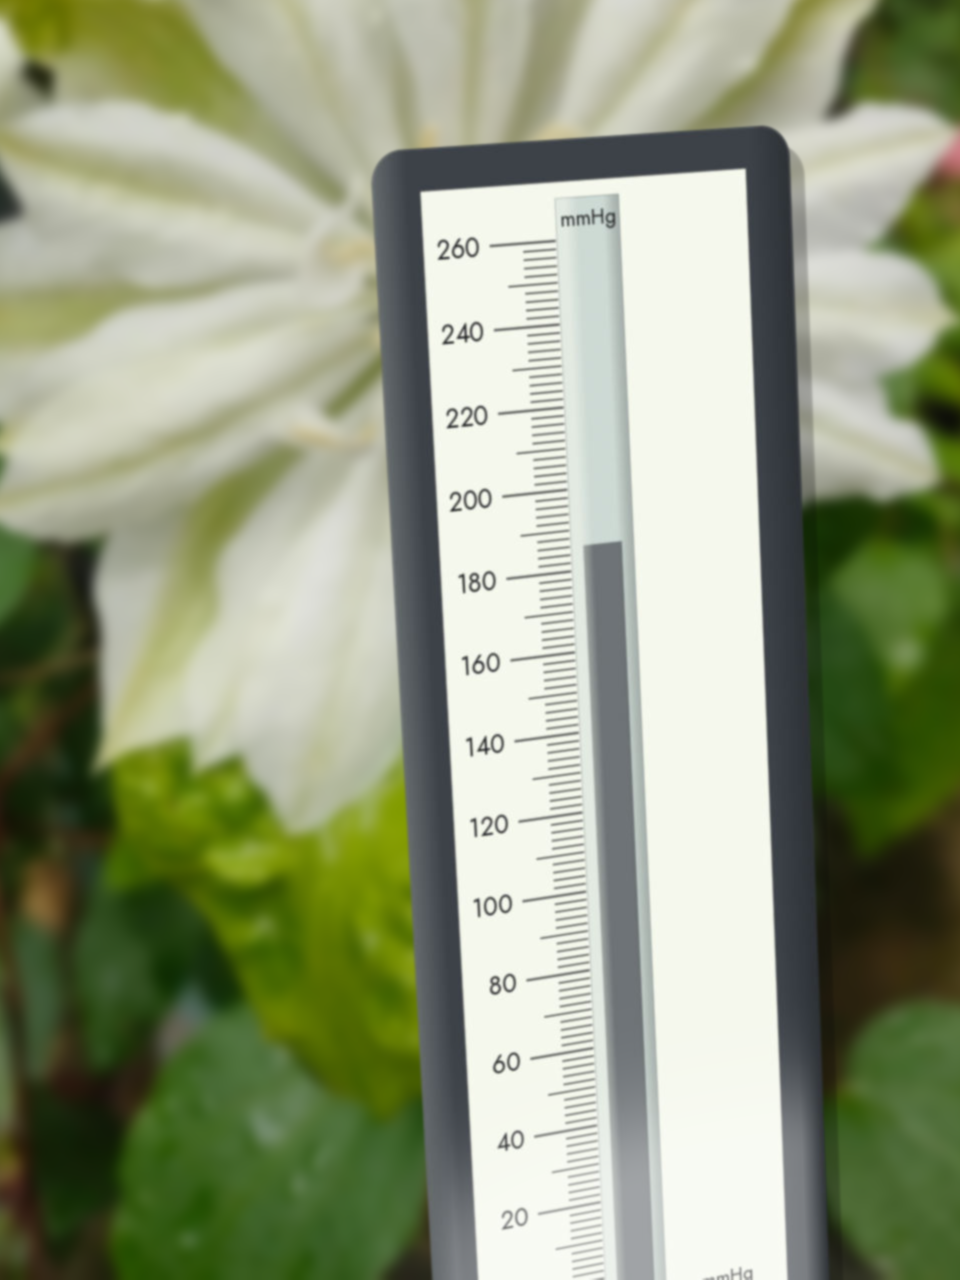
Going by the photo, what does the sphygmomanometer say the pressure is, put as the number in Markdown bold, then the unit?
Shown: **186** mmHg
